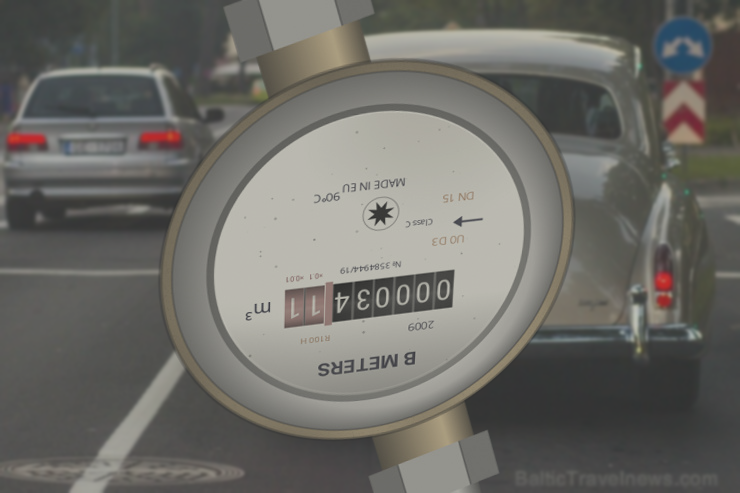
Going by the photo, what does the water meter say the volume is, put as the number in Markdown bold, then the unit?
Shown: **34.11** m³
